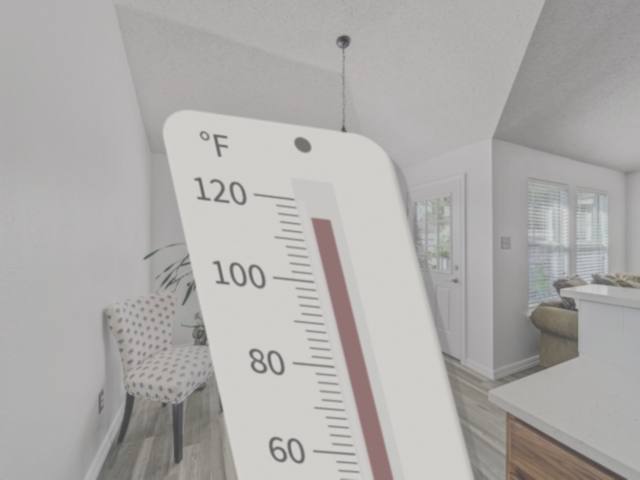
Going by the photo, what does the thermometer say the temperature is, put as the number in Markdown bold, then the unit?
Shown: **116** °F
